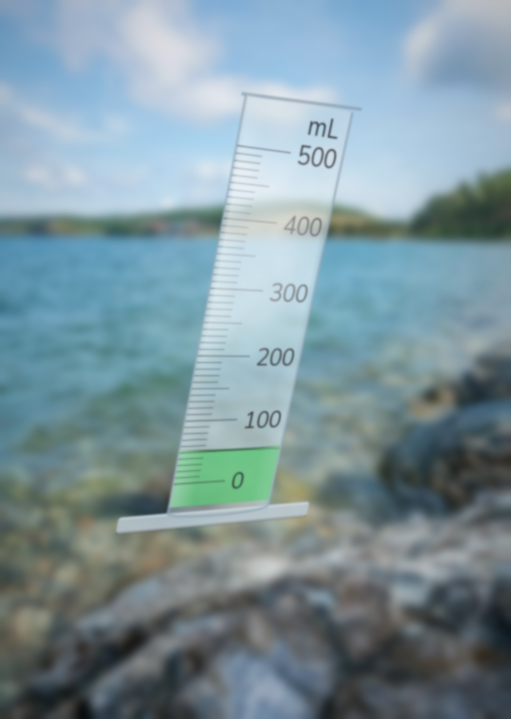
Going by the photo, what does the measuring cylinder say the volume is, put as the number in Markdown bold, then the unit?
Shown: **50** mL
